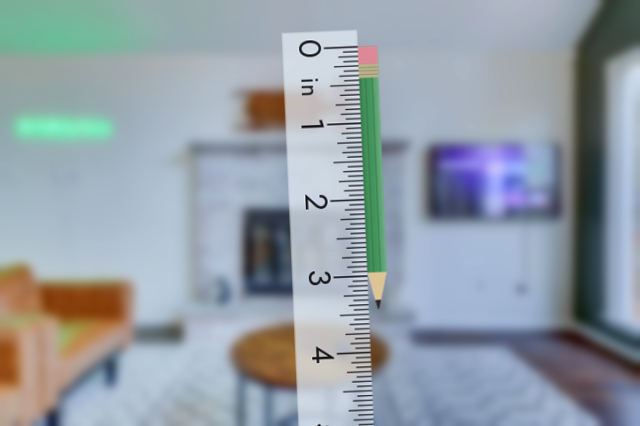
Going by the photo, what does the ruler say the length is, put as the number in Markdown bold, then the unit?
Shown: **3.4375** in
